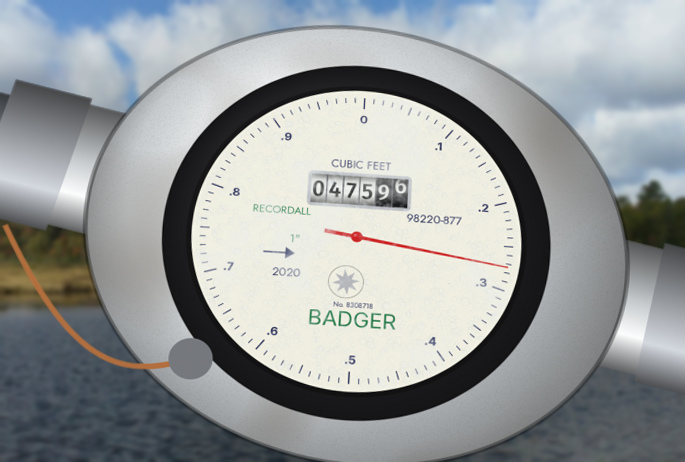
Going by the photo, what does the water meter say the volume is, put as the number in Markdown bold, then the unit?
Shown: **47596.27** ft³
